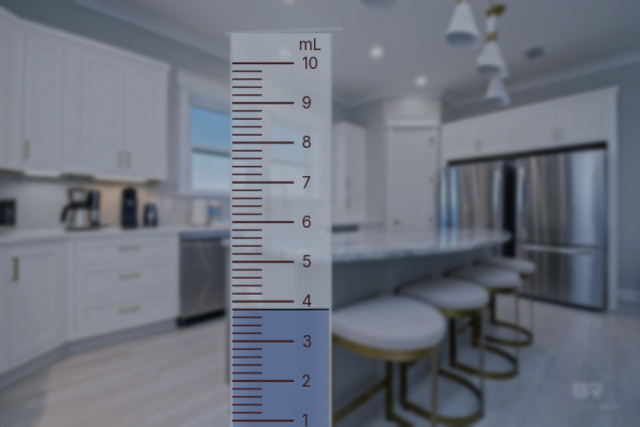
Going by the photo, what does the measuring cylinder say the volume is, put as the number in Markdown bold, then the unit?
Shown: **3.8** mL
